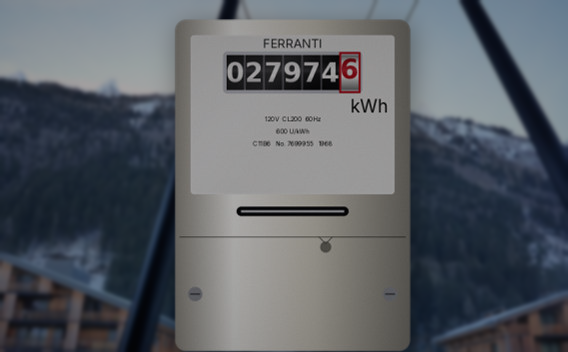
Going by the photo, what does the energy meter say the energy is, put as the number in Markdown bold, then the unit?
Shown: **27974.6** kWh
